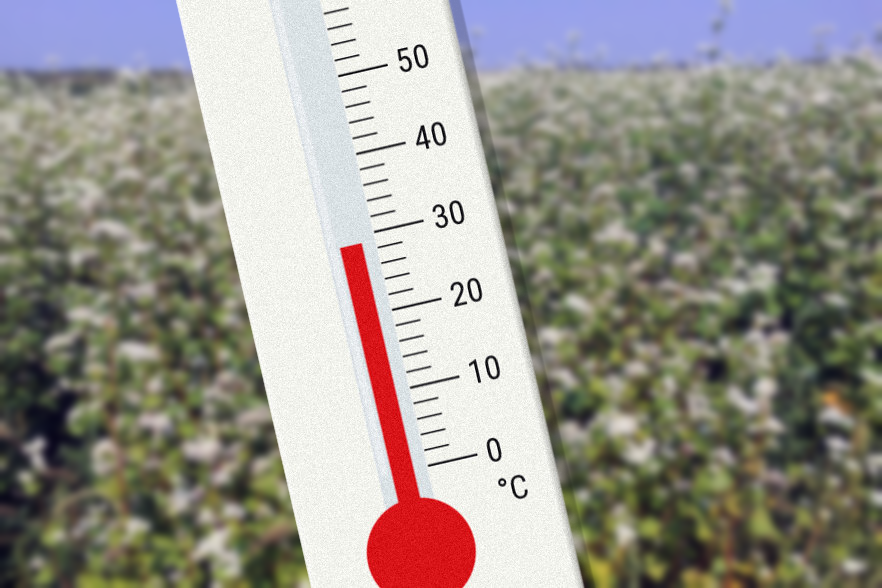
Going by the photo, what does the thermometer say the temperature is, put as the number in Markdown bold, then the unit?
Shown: **29** °C
